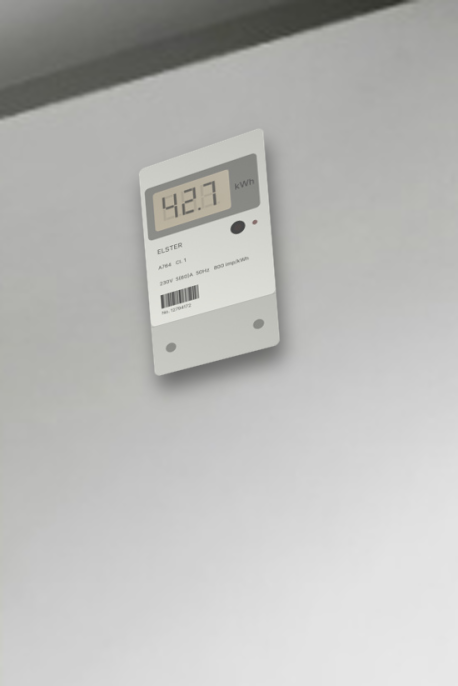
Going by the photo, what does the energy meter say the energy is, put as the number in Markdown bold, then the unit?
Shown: **42.7** kWh
